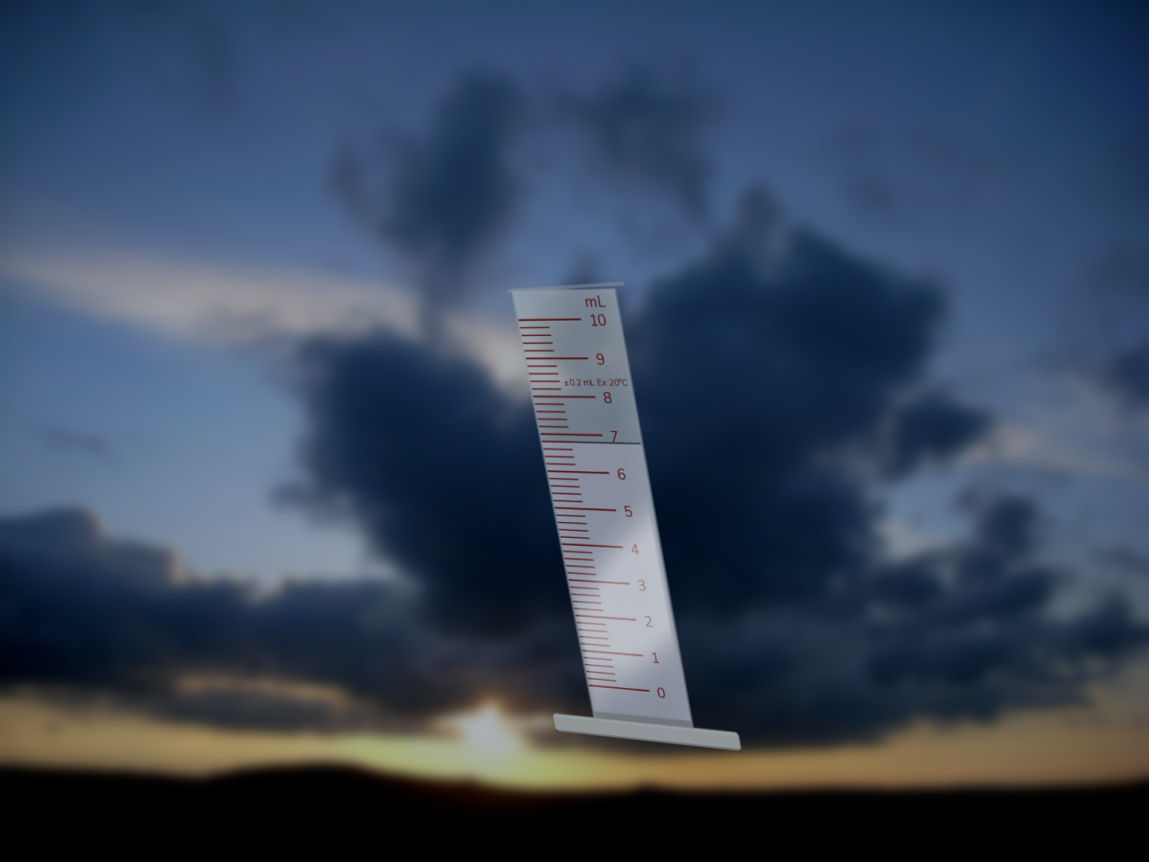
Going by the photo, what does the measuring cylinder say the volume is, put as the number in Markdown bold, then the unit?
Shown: **6.8** mL
